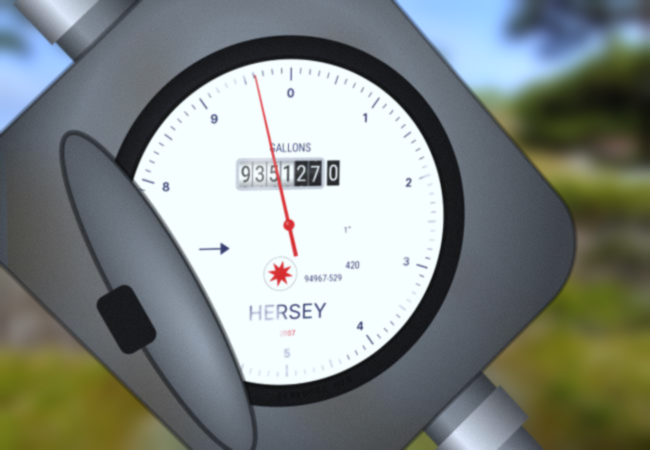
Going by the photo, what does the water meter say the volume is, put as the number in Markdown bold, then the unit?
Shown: **9351269.6** gal
